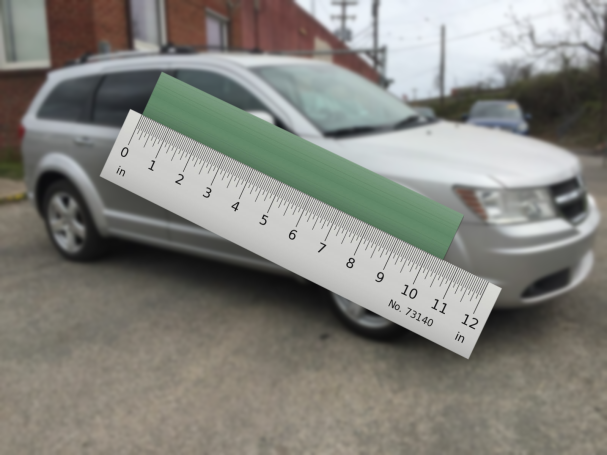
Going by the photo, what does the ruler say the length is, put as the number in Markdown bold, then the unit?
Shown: **10.5** in
